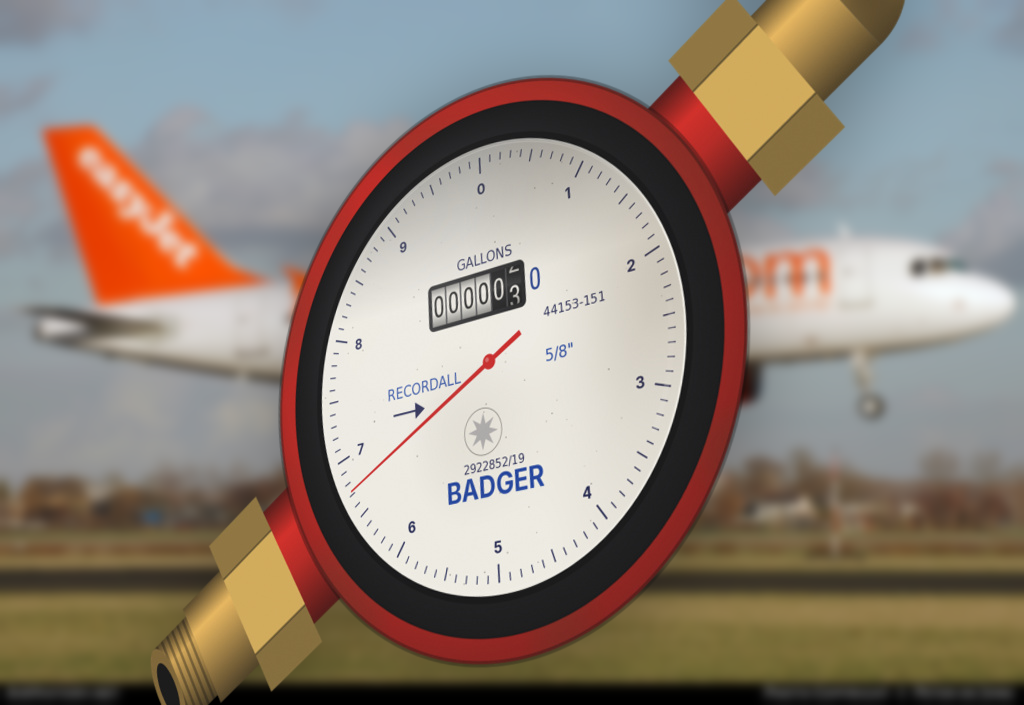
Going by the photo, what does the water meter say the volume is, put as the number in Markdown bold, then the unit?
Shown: **26.7** gal
